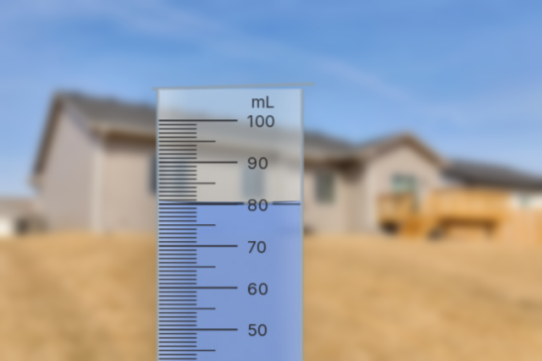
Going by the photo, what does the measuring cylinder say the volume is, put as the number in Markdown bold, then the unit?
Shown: **80** mL
